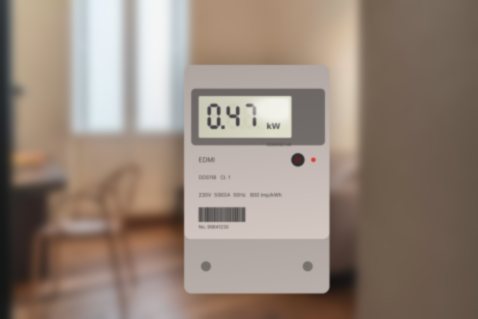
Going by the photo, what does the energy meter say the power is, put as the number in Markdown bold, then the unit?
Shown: **0.47** kW
